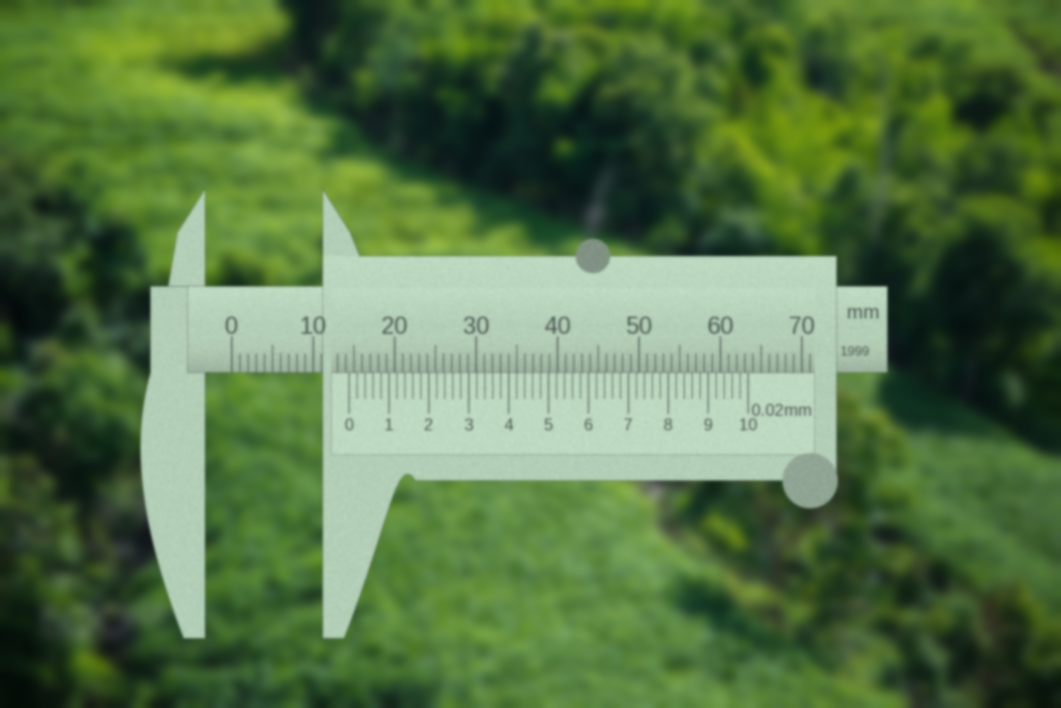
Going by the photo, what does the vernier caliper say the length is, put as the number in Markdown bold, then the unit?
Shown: **14.4** mm
